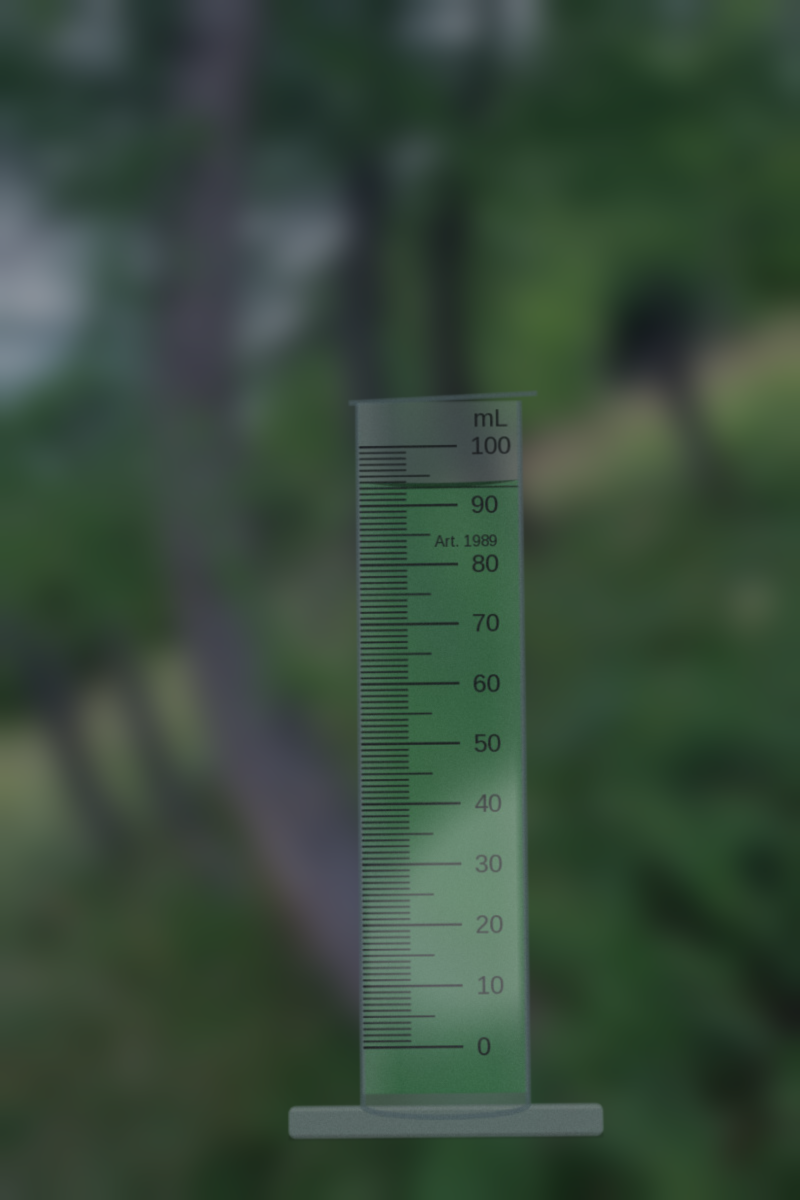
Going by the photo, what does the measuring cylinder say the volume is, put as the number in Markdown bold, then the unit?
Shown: **93** mL
